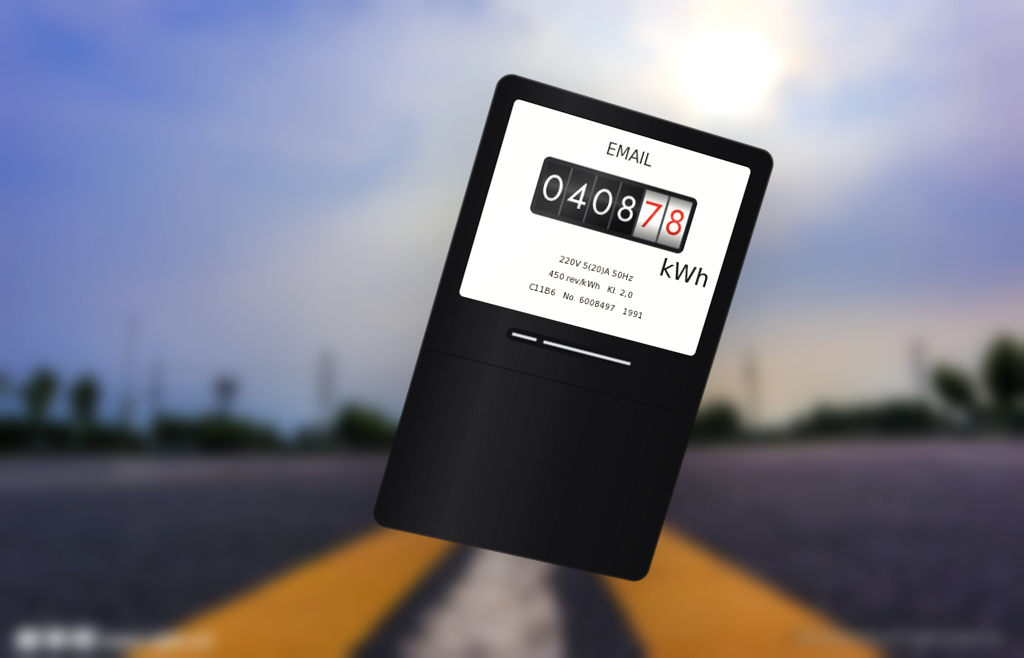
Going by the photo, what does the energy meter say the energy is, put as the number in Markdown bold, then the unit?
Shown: **408.78** kWh
